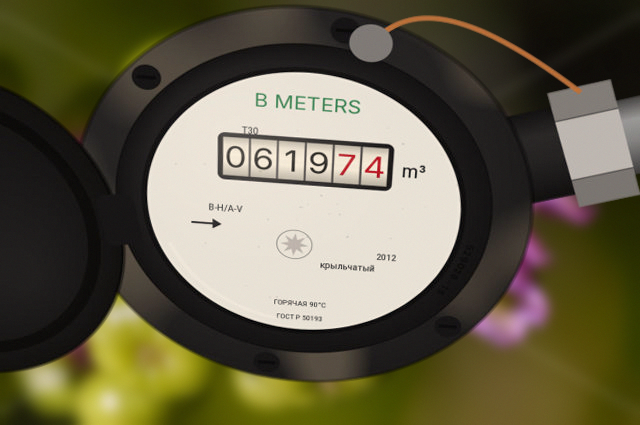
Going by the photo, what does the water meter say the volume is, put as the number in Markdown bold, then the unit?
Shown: **619.74** m³
